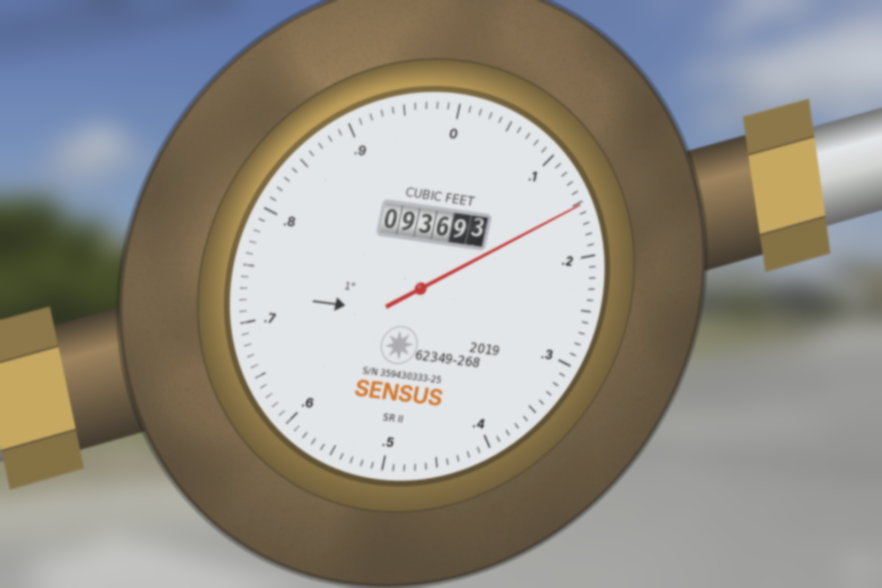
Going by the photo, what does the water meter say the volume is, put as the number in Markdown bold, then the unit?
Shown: **93693.15** ft³
